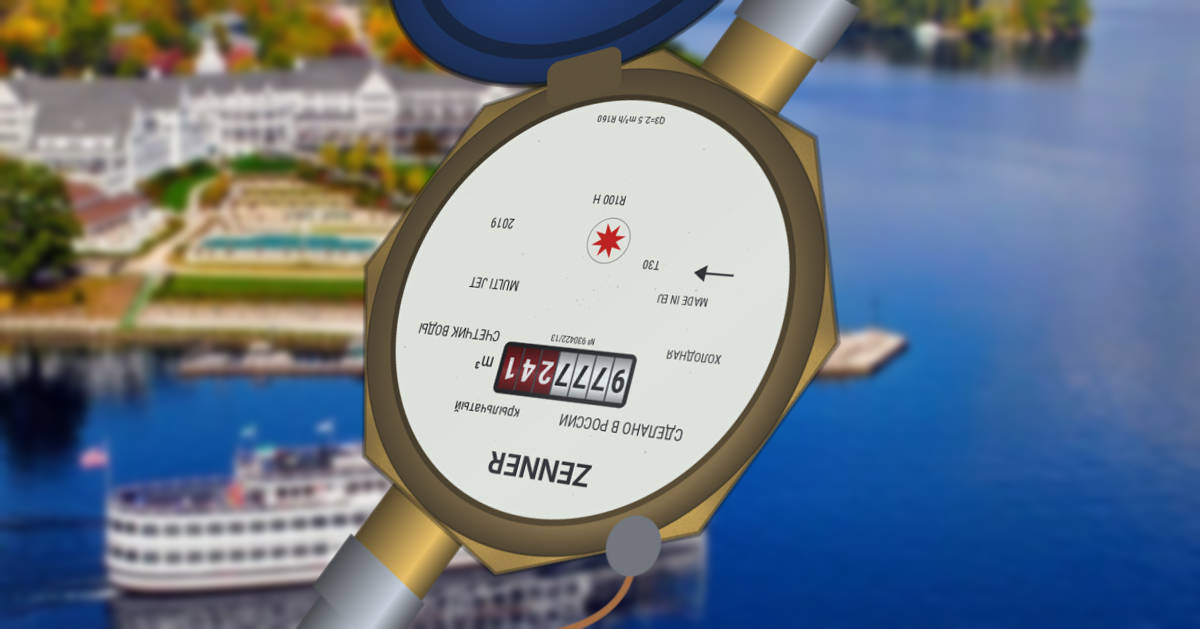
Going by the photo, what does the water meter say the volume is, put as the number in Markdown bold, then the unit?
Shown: **9777.241** m³
